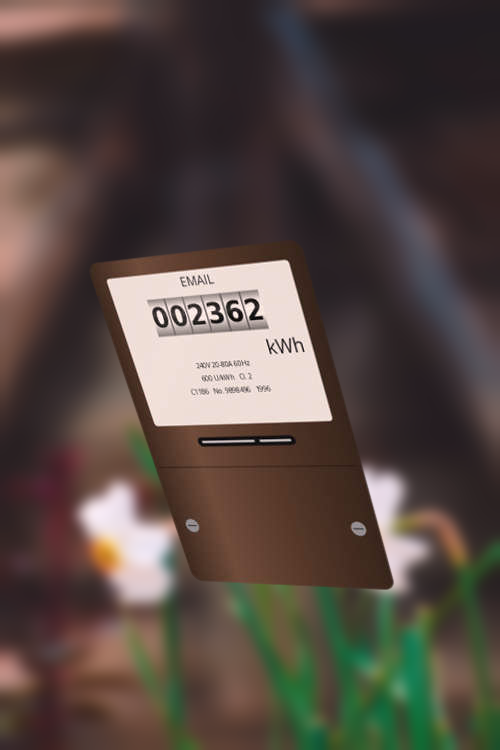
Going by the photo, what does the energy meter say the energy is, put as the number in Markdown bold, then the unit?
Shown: **2362** kWh
